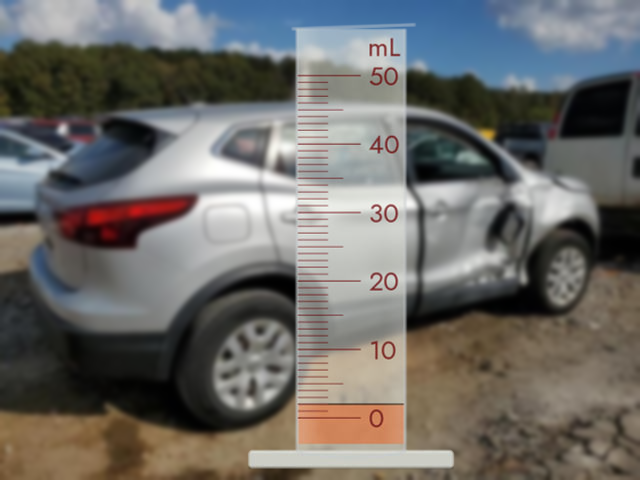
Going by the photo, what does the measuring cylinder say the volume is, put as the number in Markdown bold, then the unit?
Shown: **2** mL
